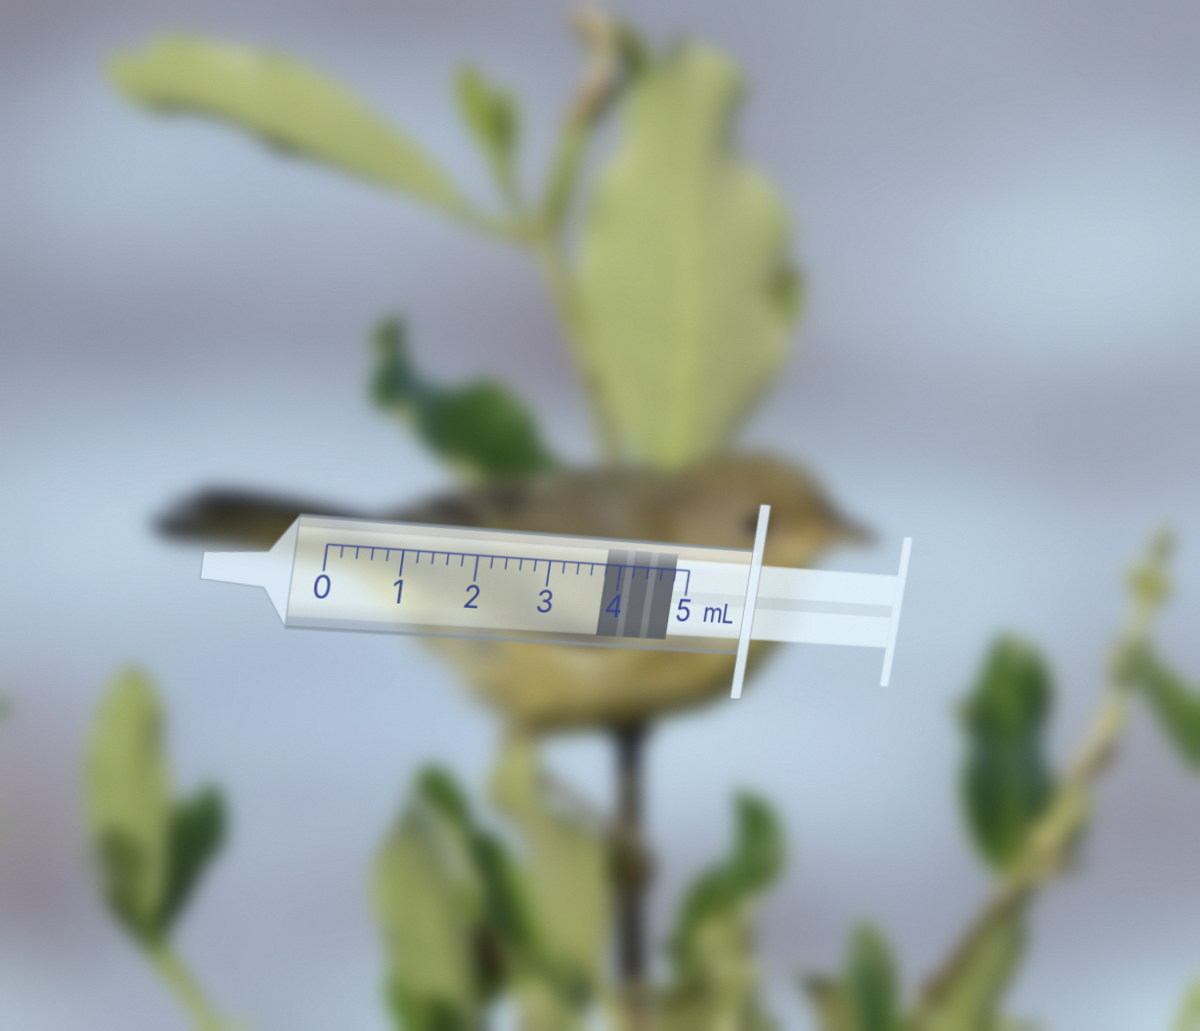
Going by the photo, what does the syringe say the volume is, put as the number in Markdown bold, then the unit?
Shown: **3.8** mL
